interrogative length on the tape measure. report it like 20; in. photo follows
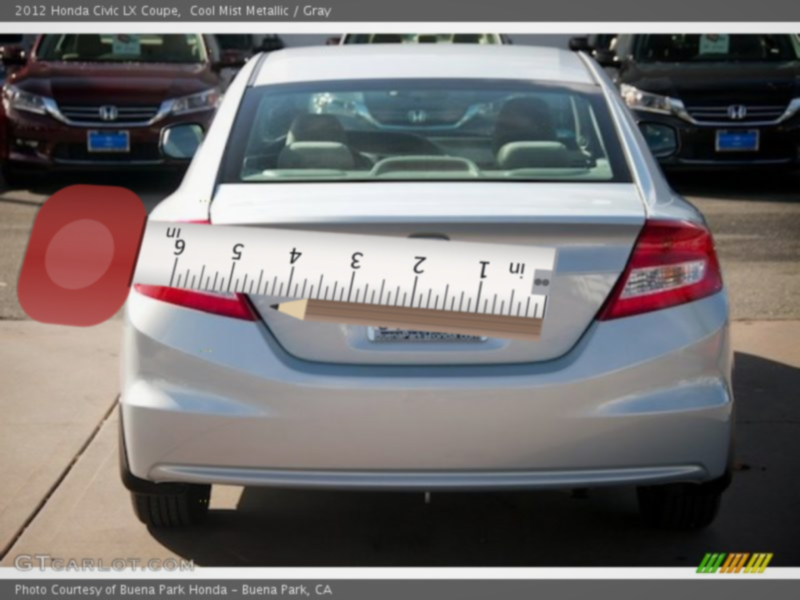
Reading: 4.25; in
